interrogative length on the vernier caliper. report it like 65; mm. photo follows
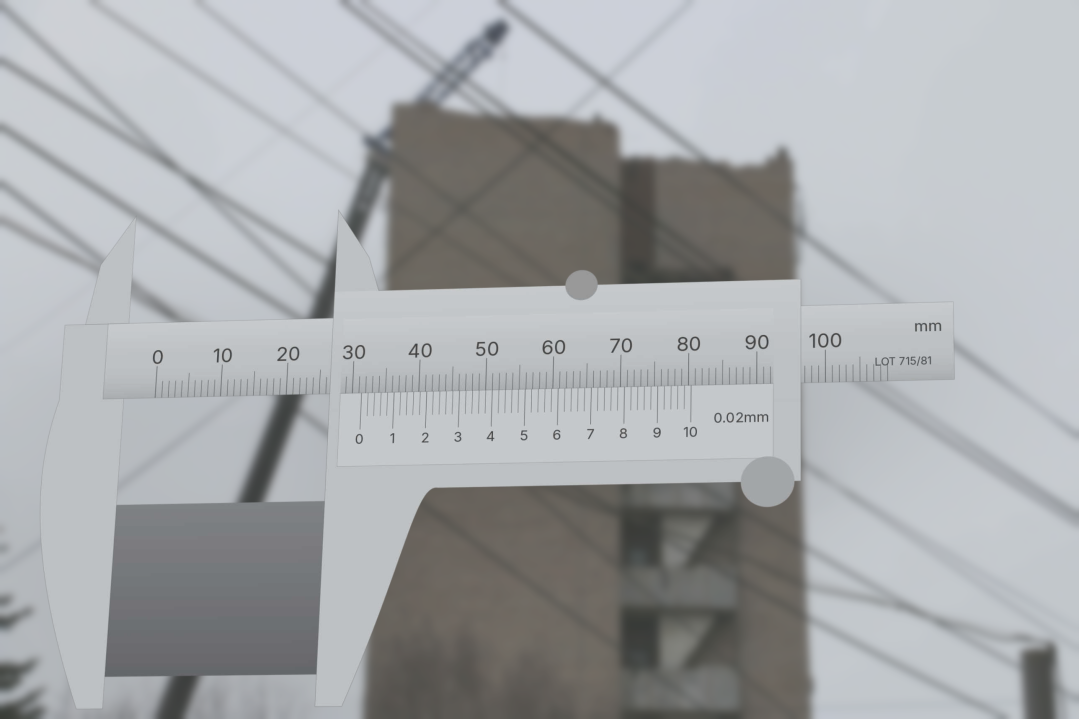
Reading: 31.4; mm
